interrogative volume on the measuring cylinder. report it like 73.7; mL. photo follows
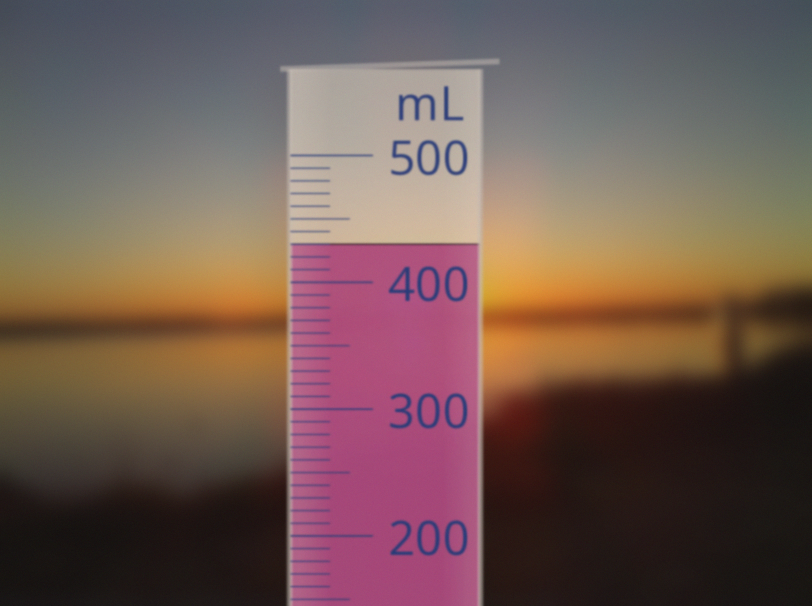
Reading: 430; mL
